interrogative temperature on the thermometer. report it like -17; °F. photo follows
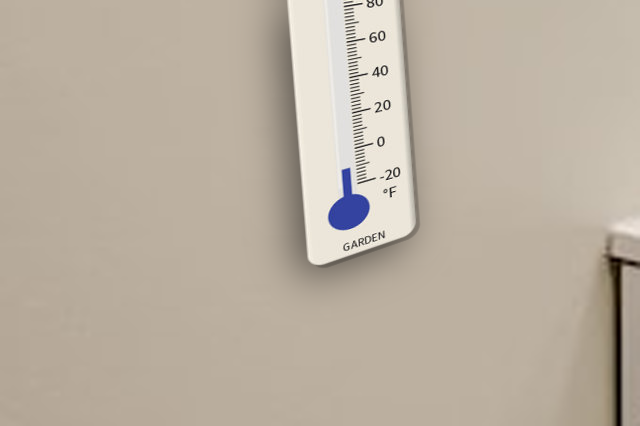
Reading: -10; °F
